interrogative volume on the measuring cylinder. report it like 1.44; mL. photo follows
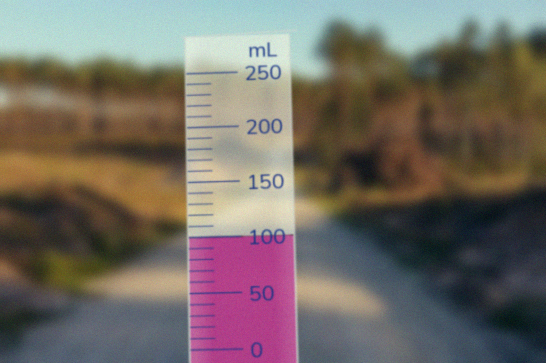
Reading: 100; mL
